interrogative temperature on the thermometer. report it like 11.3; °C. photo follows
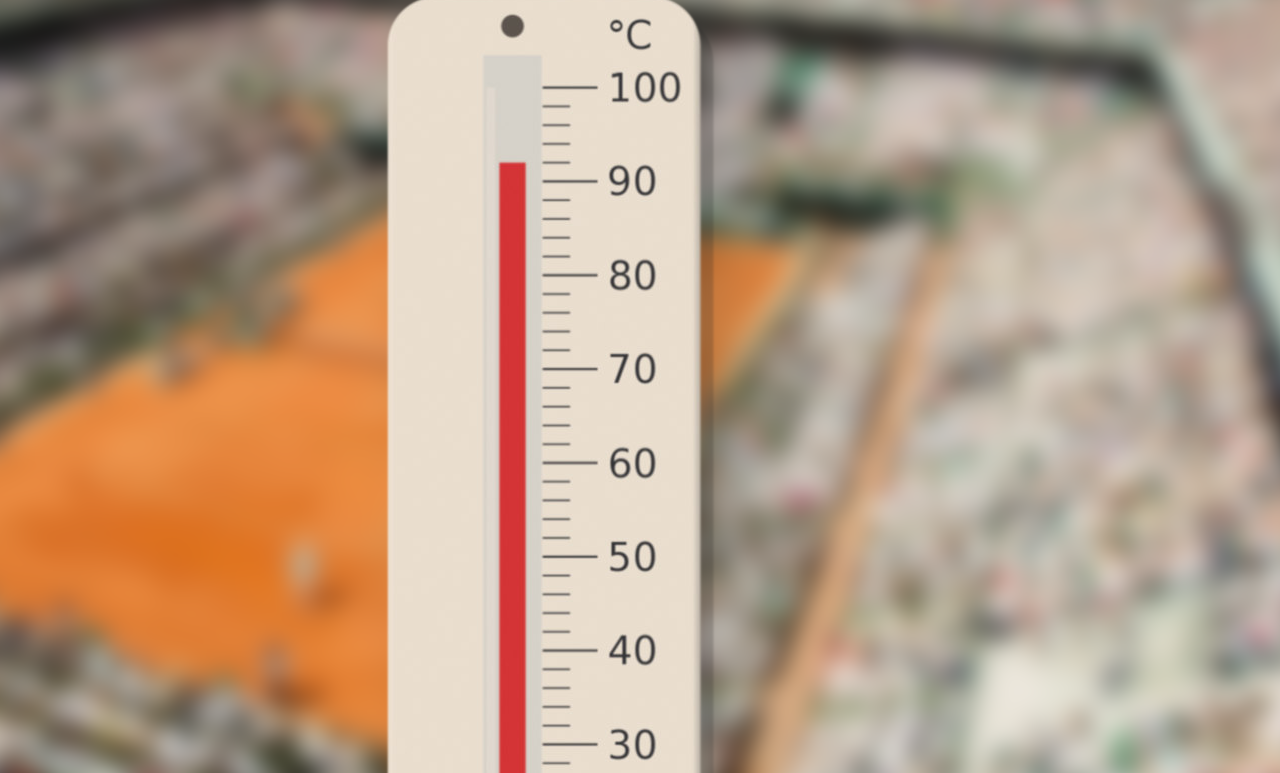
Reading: 92; °C
